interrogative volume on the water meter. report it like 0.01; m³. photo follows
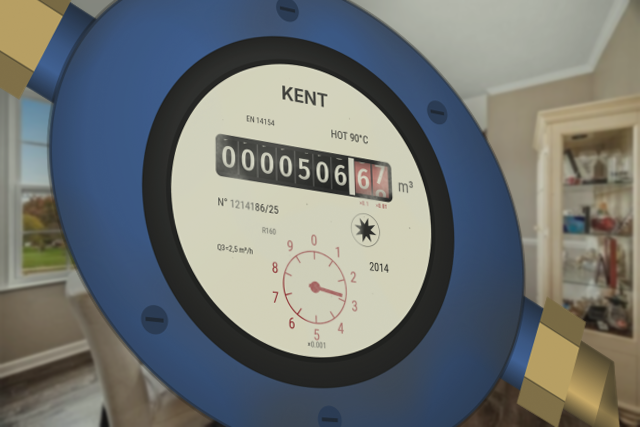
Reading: 506.672; m³
